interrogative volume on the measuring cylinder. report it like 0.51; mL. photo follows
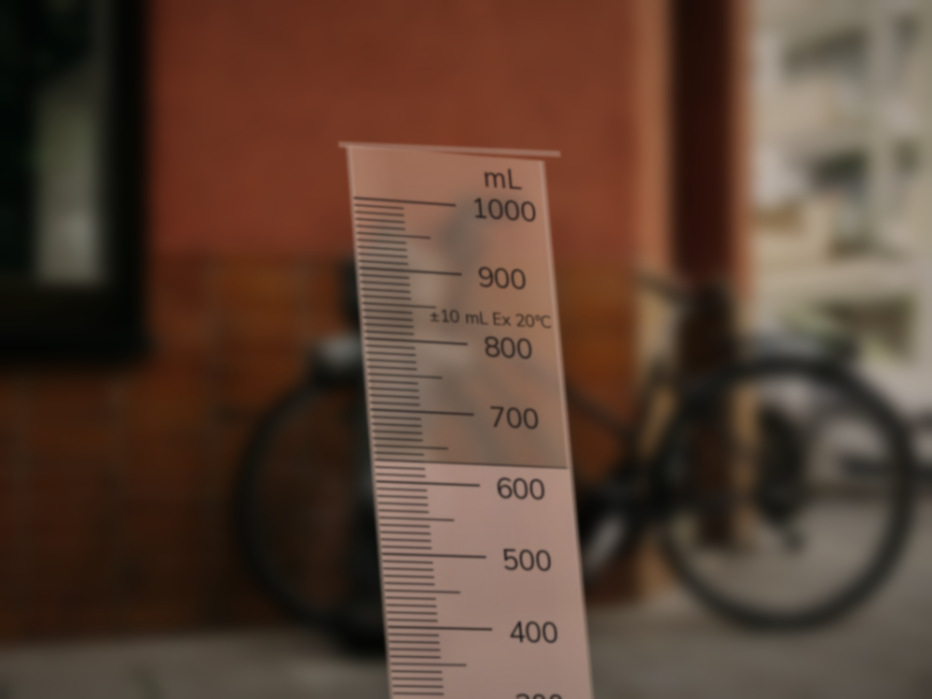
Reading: 630; mL
